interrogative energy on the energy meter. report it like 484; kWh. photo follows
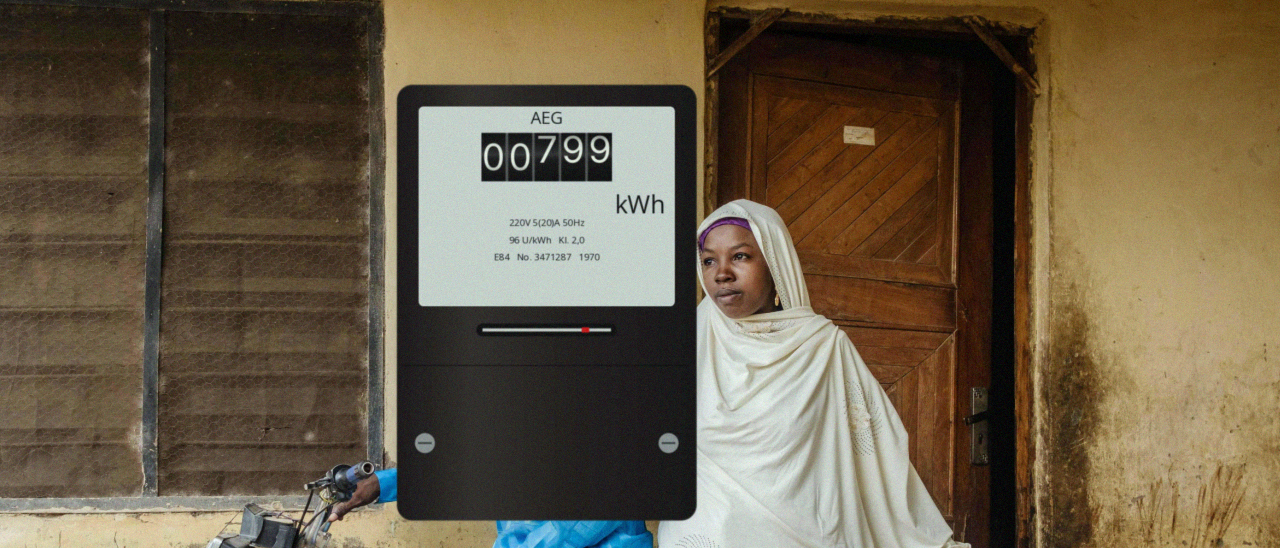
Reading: 799; kWh
